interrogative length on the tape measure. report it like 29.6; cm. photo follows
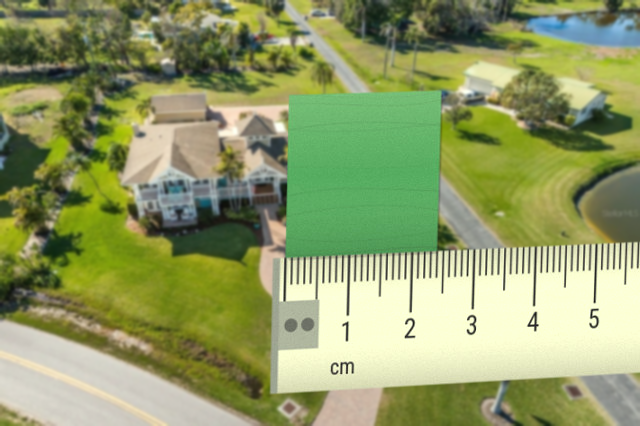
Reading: 2.4; cm
